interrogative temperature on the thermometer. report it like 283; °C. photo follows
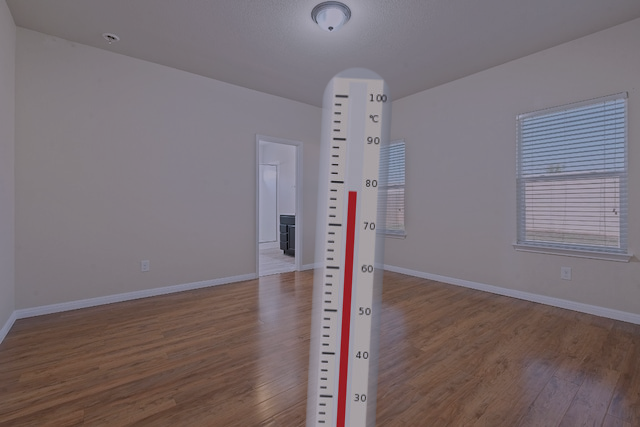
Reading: 78; °C
